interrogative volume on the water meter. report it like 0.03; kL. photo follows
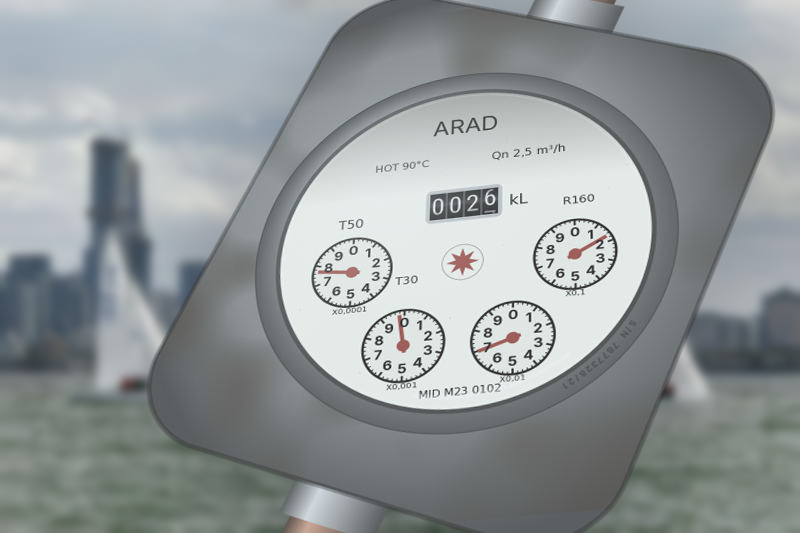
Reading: 26.1697; kL
